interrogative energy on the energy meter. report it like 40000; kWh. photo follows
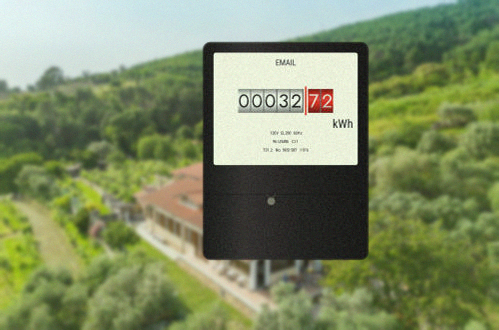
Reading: 32.72; kWh
